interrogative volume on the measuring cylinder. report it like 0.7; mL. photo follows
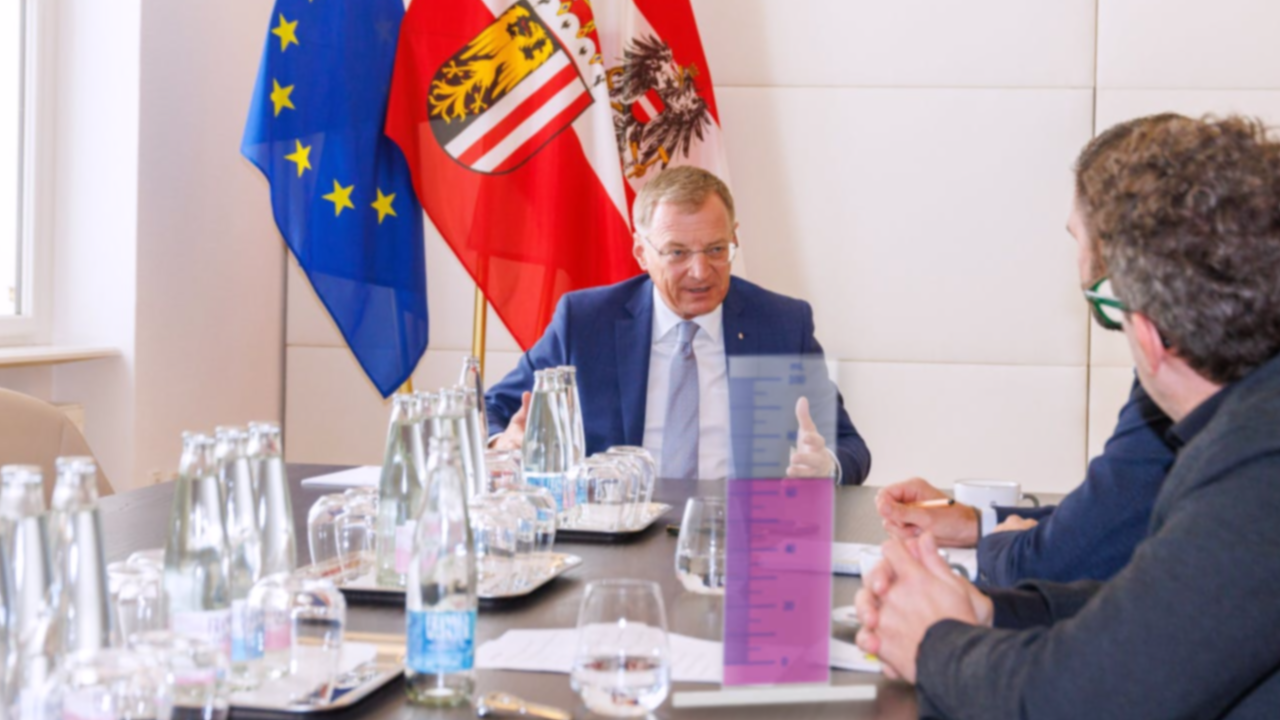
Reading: 65; mL
